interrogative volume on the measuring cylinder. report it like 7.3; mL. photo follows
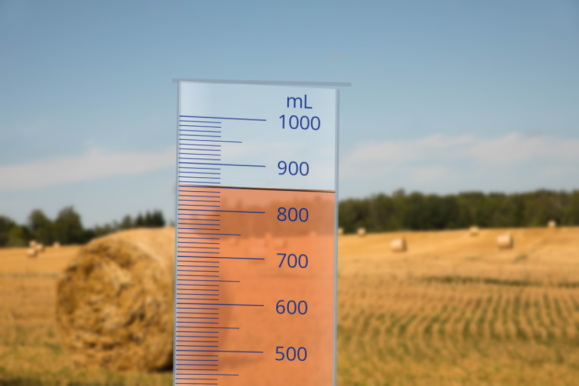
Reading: 850; mL
